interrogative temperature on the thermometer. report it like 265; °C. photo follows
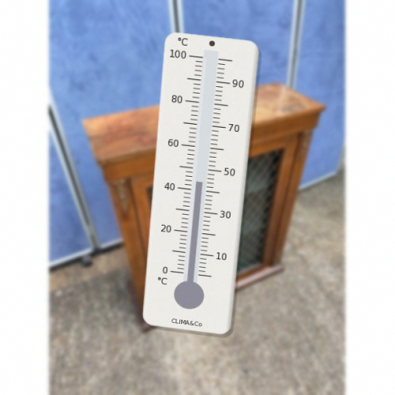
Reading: 44; °C
